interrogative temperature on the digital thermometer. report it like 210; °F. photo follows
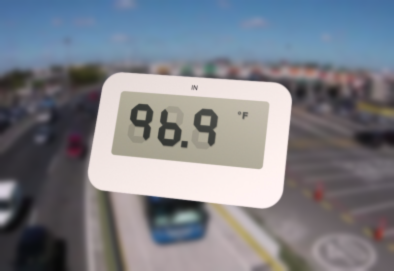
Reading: 96.9; °F
